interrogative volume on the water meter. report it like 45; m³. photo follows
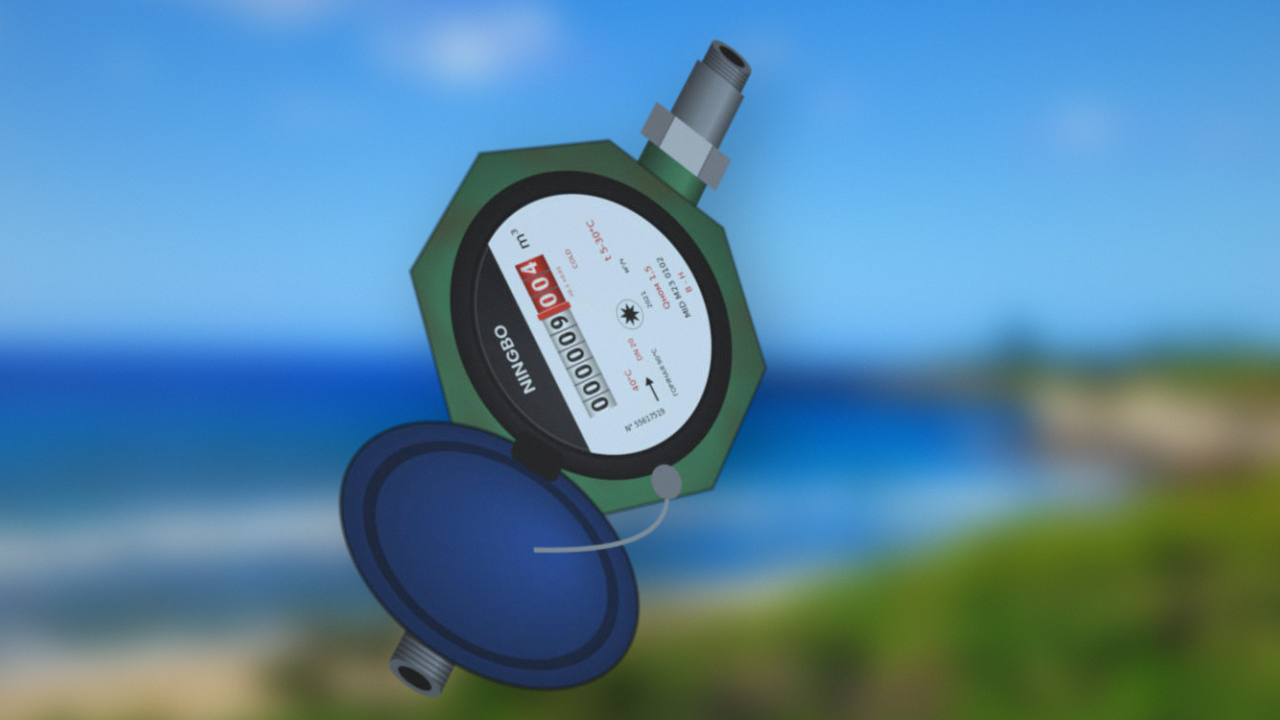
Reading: 9.004; m³
